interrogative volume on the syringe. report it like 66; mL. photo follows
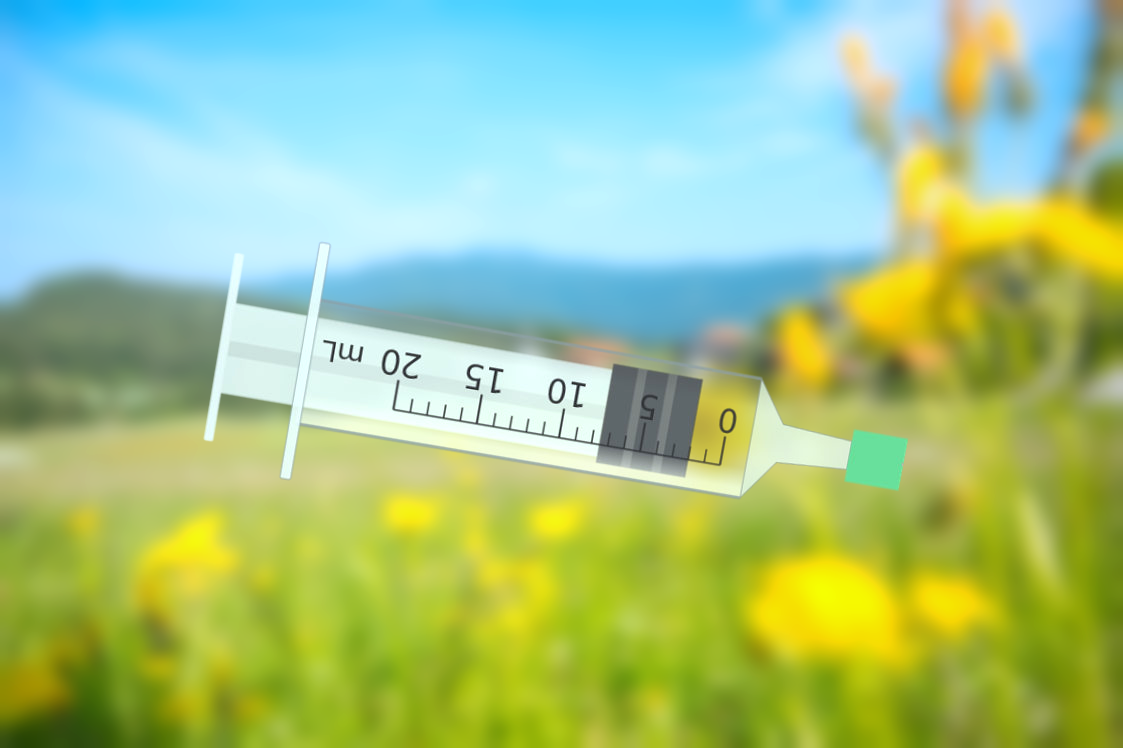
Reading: 2; mL
